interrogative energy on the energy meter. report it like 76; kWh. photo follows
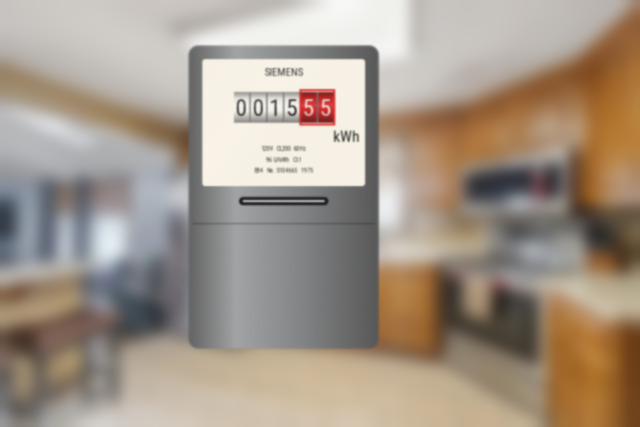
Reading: 15.55; kWh
